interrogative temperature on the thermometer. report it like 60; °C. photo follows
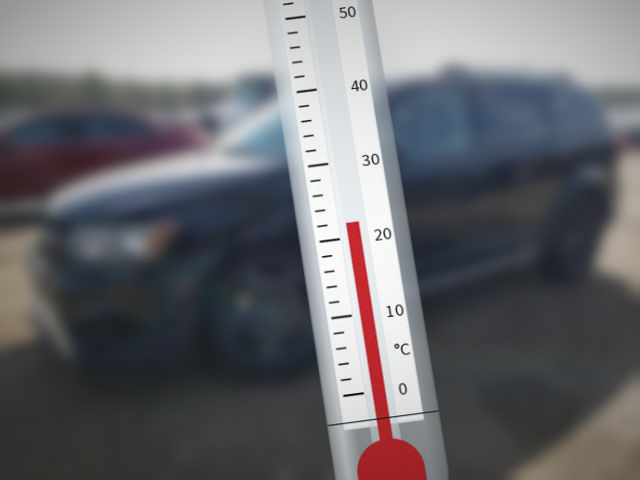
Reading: 22; °C
